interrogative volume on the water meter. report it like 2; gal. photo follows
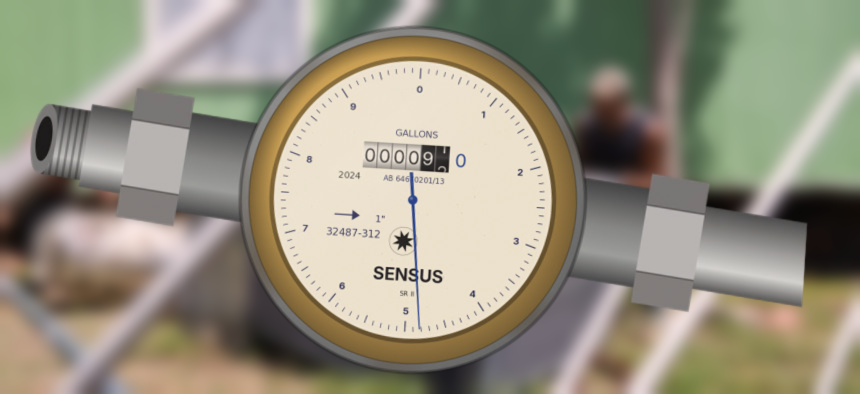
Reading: 914.8; gal
